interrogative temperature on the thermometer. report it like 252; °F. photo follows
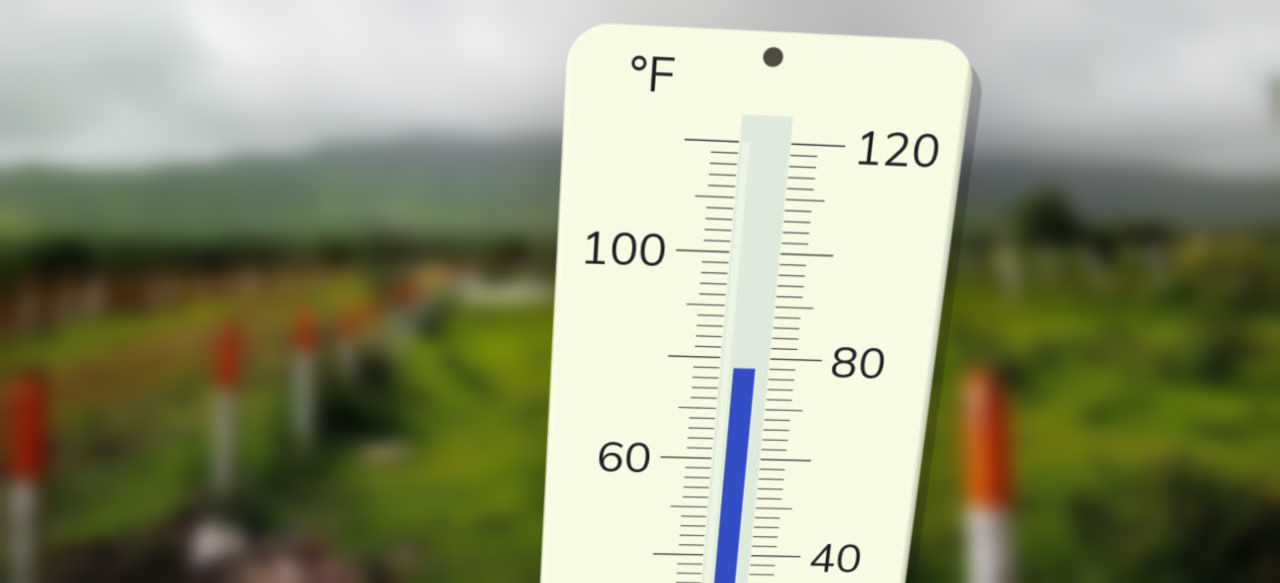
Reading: 78; °F
